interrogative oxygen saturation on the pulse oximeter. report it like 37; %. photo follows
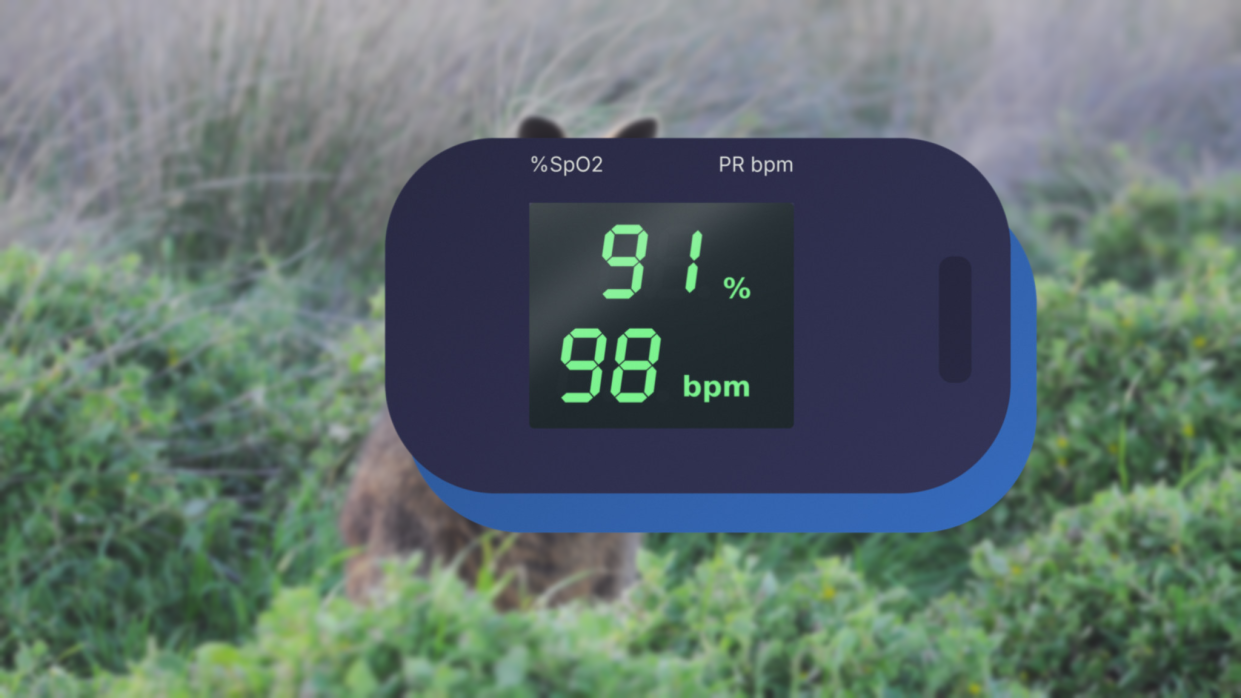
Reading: 91; %
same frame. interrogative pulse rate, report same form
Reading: 98; bpm
